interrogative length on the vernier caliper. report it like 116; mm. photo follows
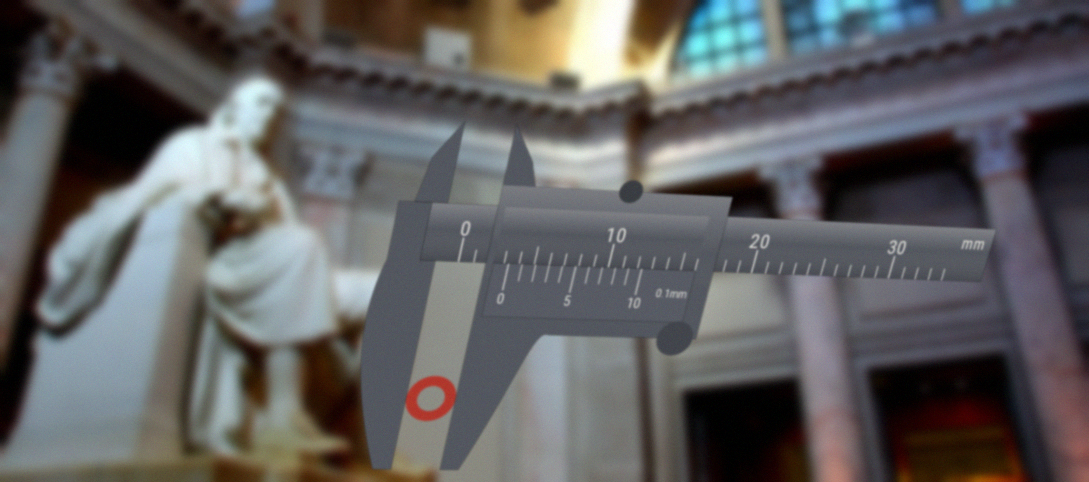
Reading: 3.3; mm
